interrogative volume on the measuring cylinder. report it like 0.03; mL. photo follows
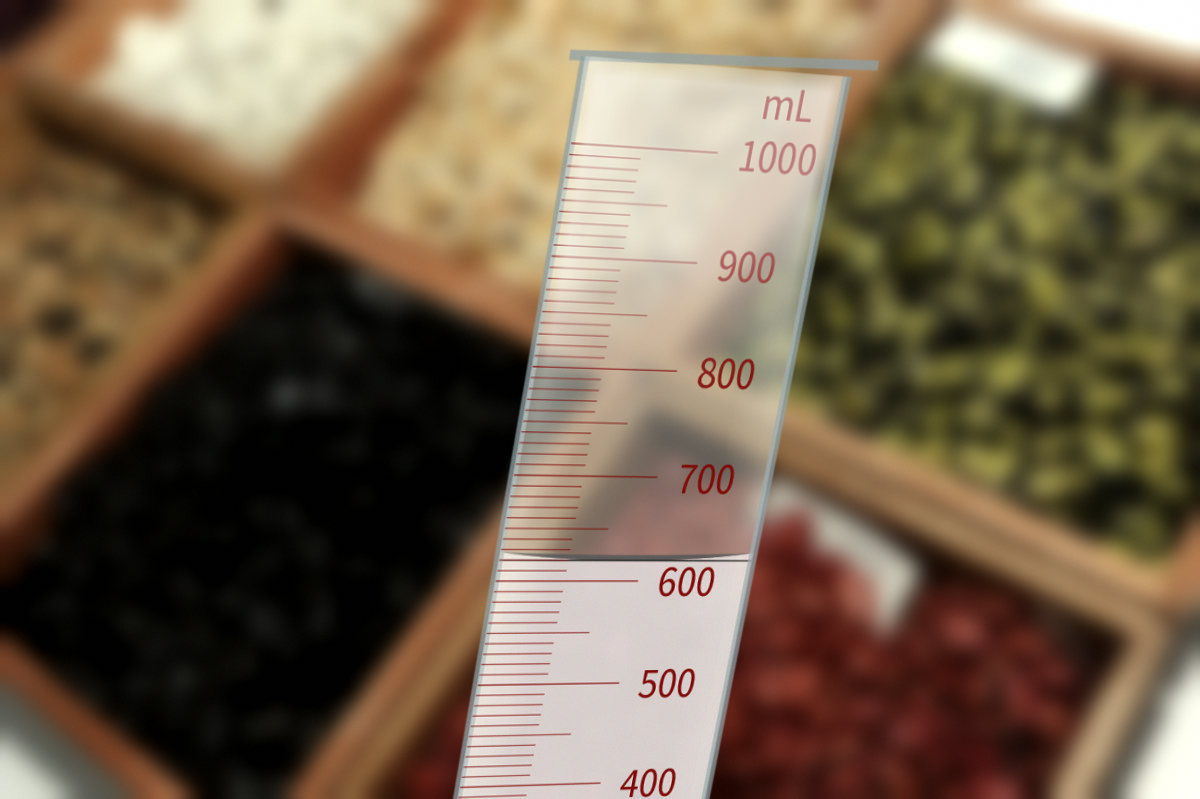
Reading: 620; mL
